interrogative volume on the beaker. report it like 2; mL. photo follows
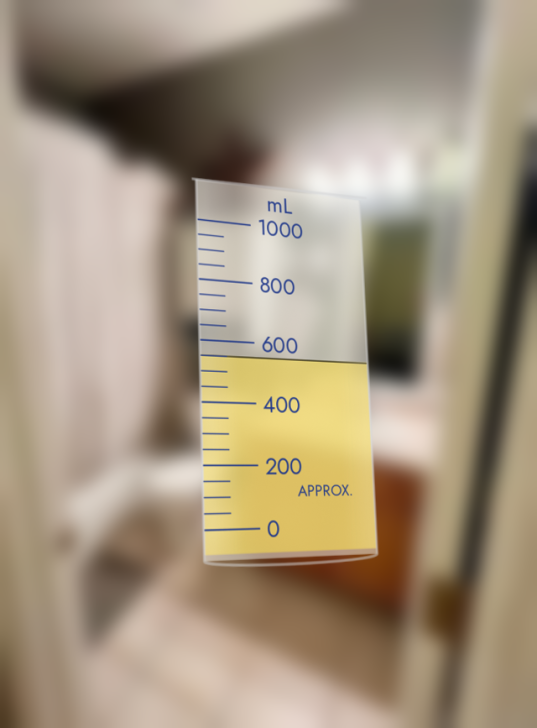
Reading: 550; mL
